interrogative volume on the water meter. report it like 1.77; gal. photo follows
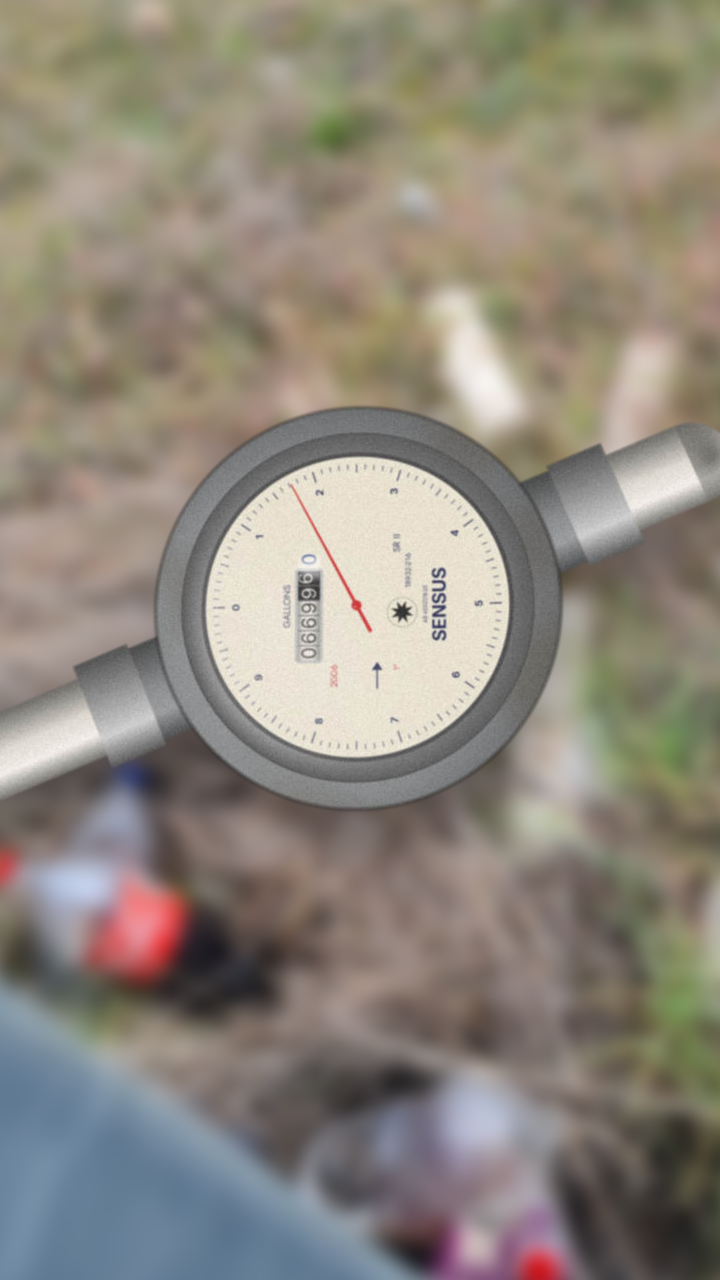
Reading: 669961.7; gal
